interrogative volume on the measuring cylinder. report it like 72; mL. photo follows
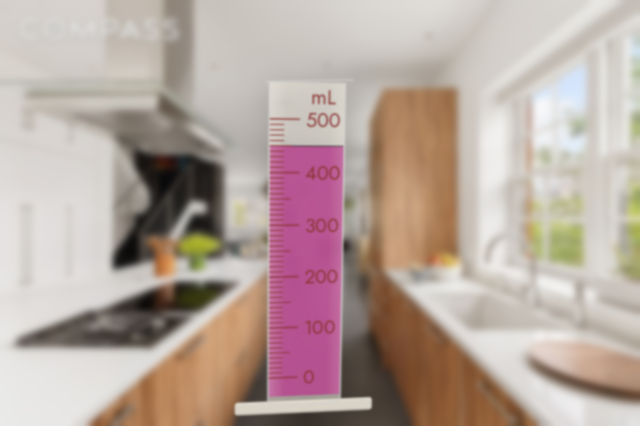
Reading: 450; mL
